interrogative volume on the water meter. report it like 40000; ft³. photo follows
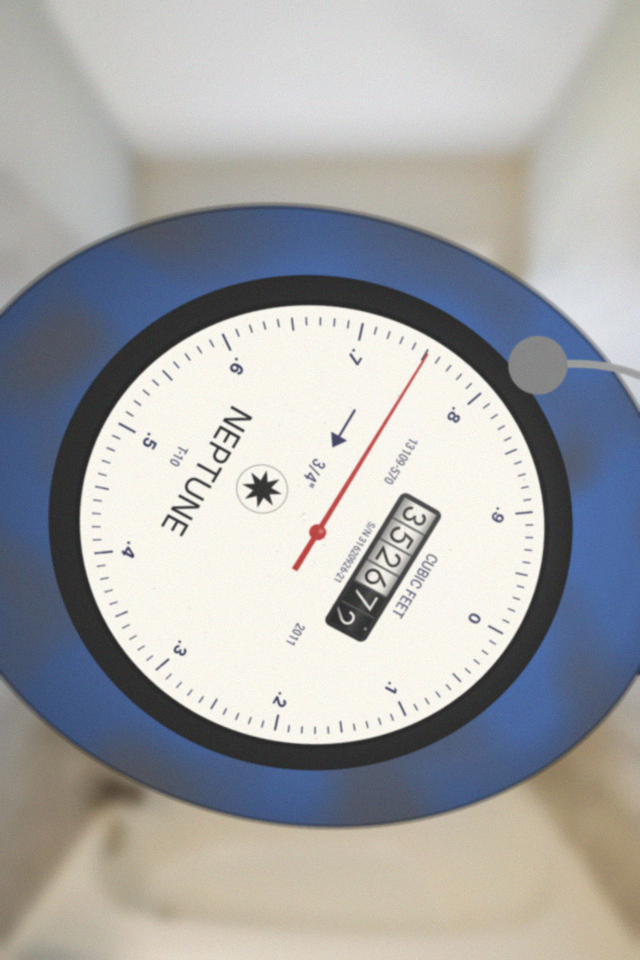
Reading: 352671.75; ft³
